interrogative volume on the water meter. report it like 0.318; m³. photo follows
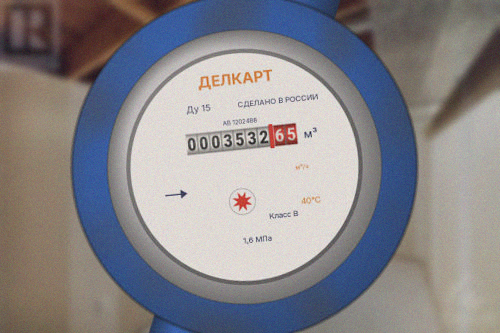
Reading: 3532.65; m³
